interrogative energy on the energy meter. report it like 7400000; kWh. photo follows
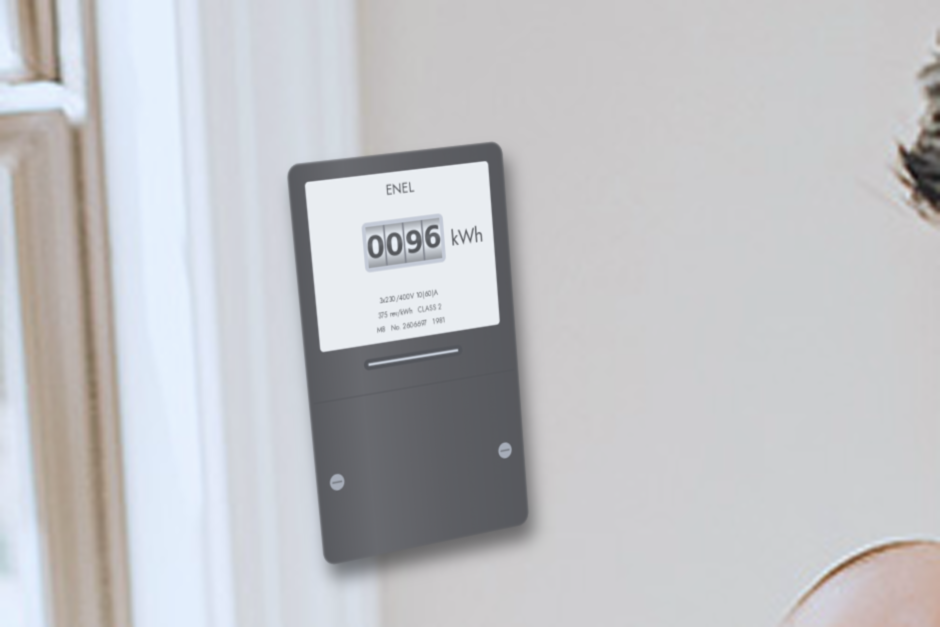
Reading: 96; kWh
